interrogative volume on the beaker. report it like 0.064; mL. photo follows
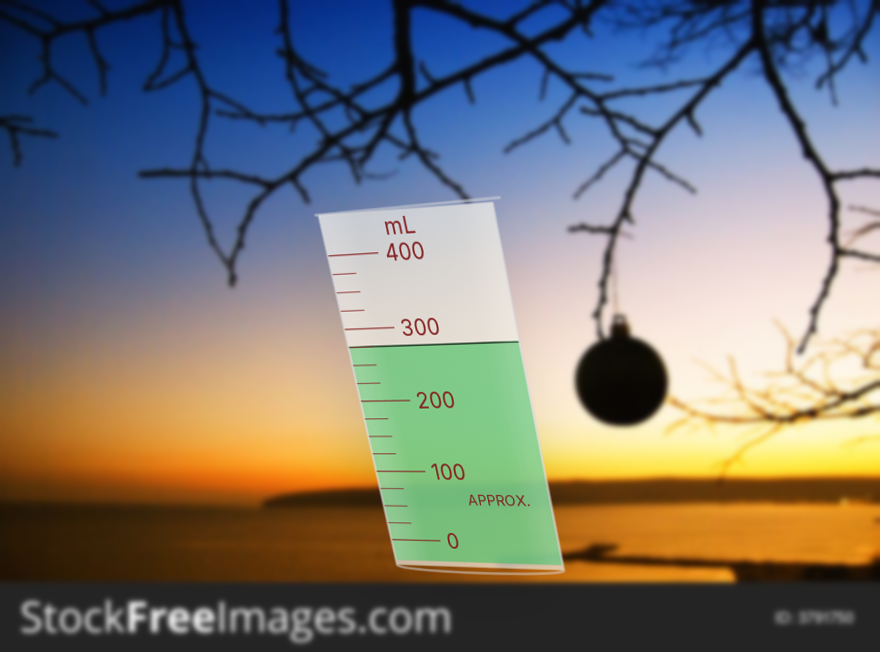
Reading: 275; mL
